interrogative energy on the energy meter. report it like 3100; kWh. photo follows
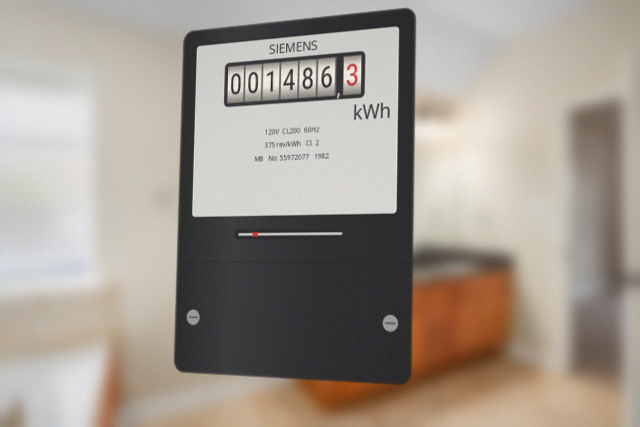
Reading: 1486.3; kWh
